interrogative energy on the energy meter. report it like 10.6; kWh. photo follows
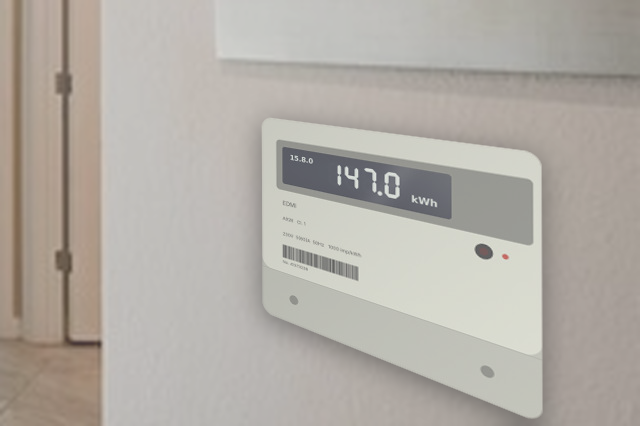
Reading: 147.0; kWh
